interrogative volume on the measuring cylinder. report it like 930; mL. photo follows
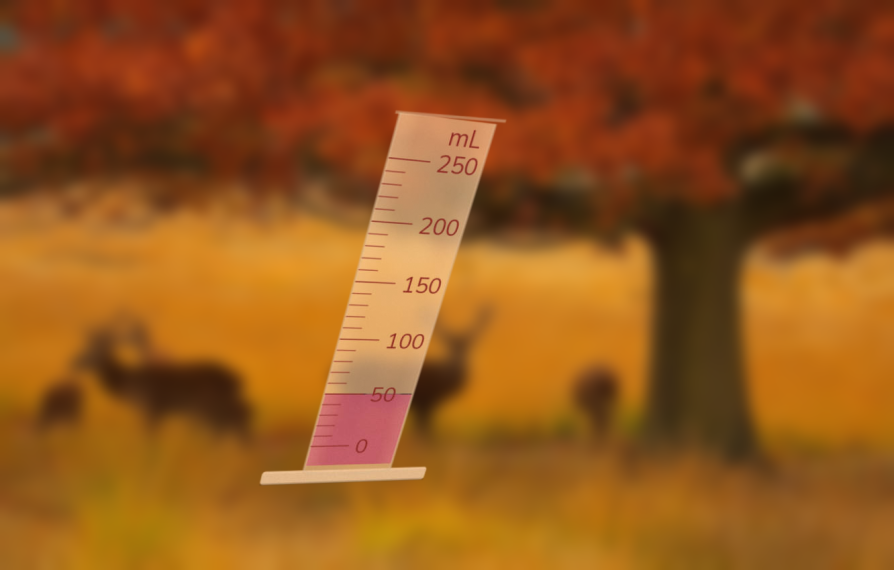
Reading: 50; mL
